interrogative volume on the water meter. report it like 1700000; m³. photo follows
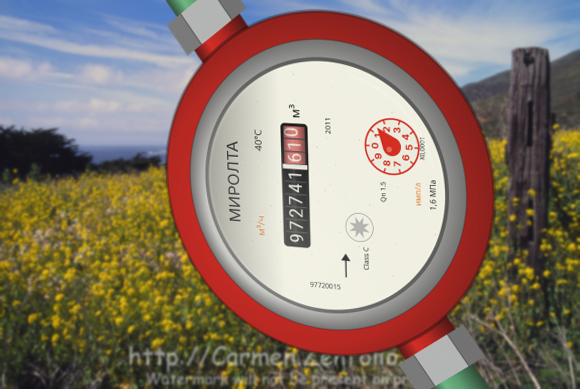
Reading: 972741.6101; m³
